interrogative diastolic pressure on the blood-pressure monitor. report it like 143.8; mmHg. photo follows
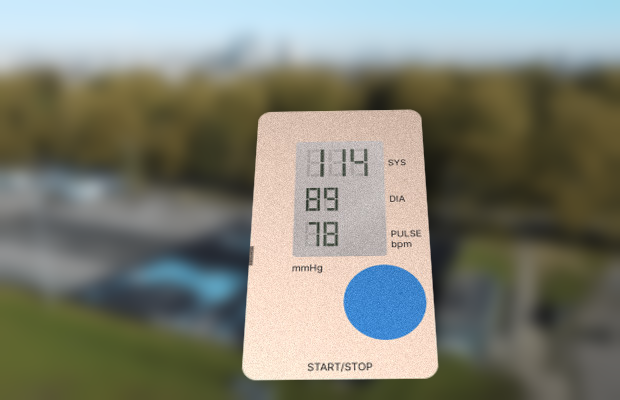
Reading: 89; mmHg
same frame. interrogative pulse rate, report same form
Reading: 78; bpm
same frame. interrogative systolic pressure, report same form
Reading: 114; mmHg
